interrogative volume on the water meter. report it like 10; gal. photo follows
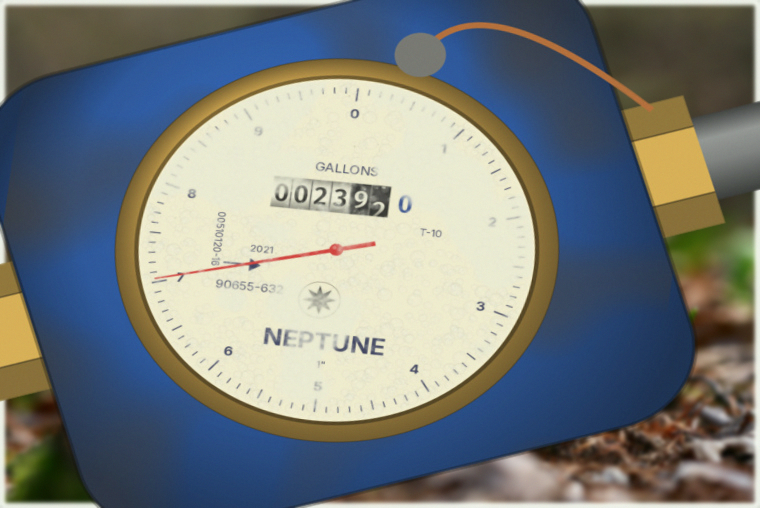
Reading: 23917.0; gal
